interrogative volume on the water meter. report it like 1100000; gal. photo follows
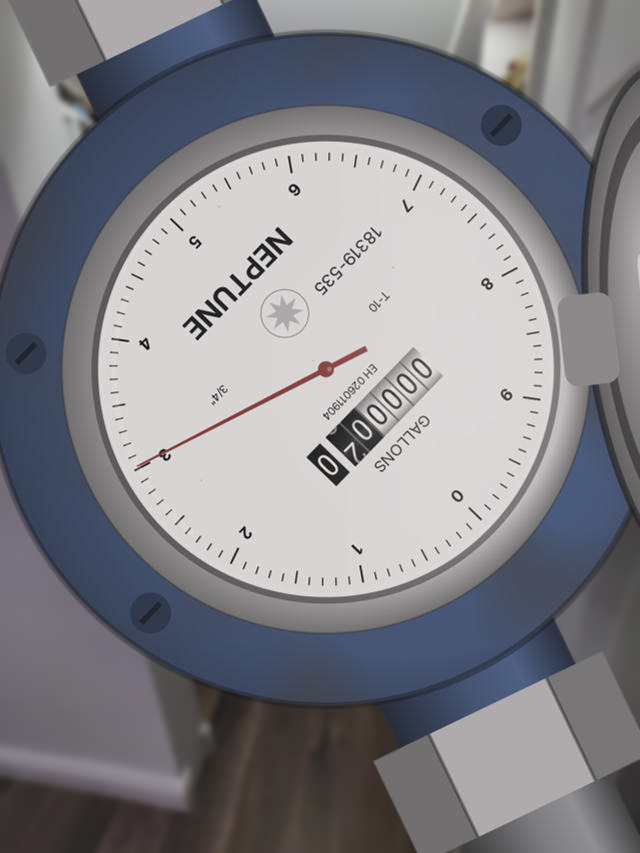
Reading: 23.0; gal
